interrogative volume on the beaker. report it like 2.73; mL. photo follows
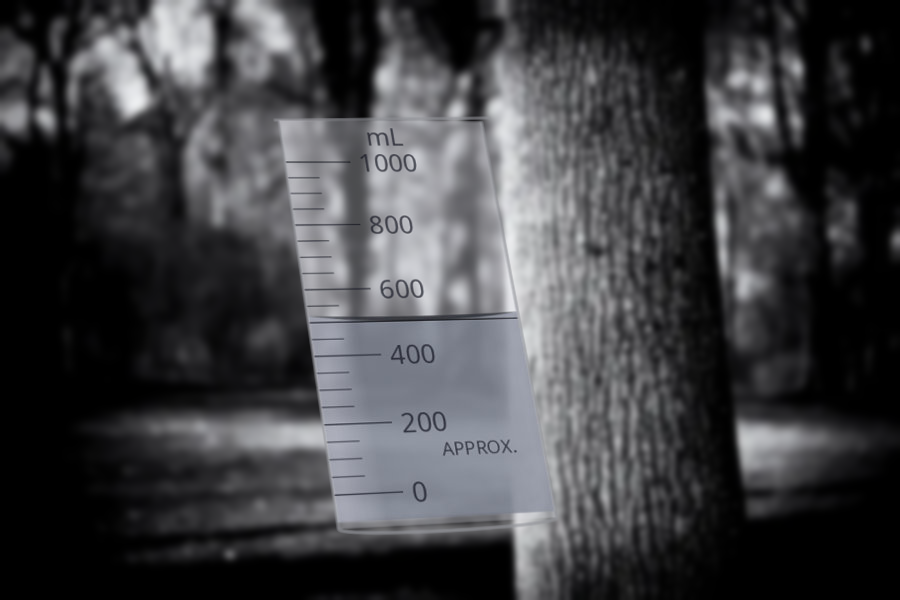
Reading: 500; mL
